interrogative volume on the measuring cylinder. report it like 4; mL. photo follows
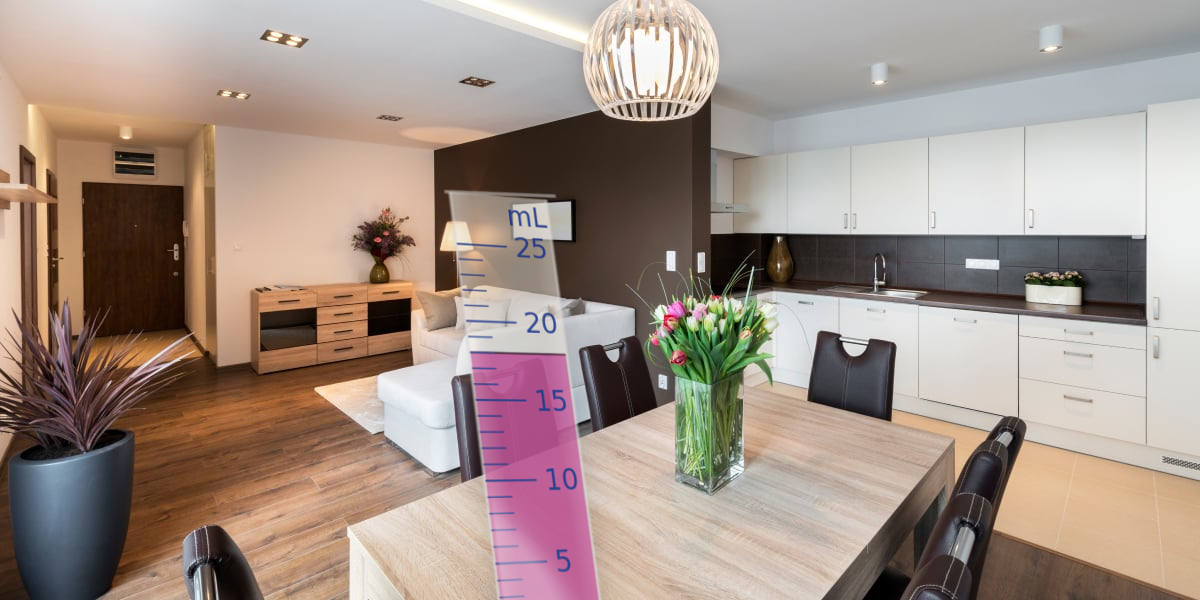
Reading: 18; mL
